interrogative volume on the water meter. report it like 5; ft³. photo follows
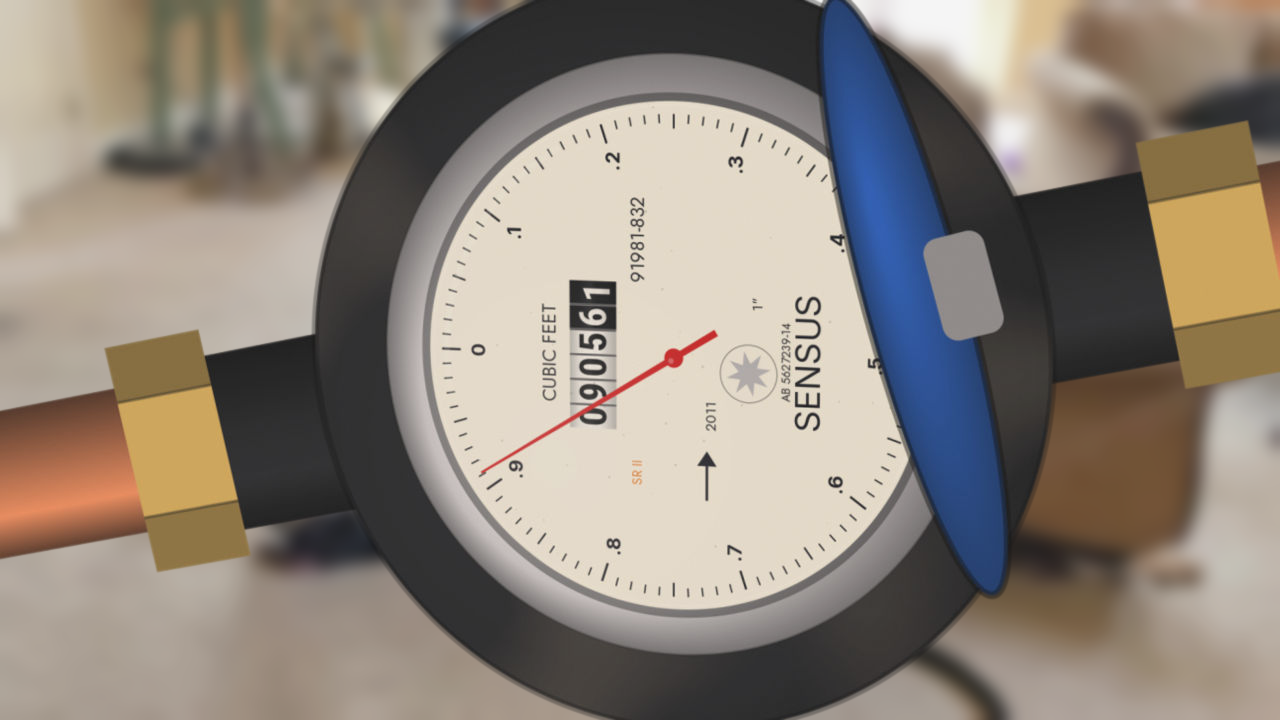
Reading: 90560.91; ft³
